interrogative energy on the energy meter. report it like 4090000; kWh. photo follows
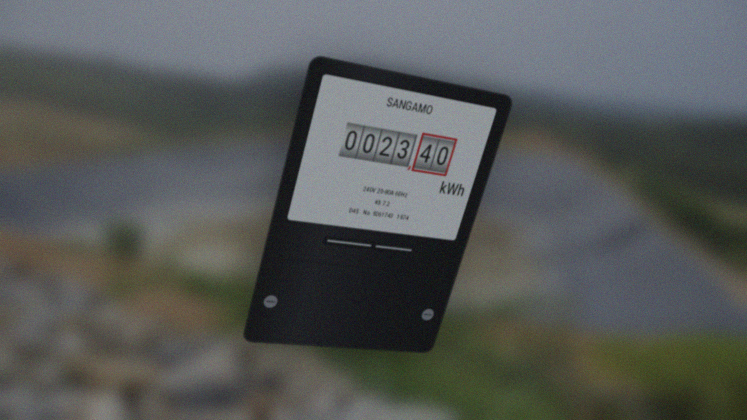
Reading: 23.40; kWh
